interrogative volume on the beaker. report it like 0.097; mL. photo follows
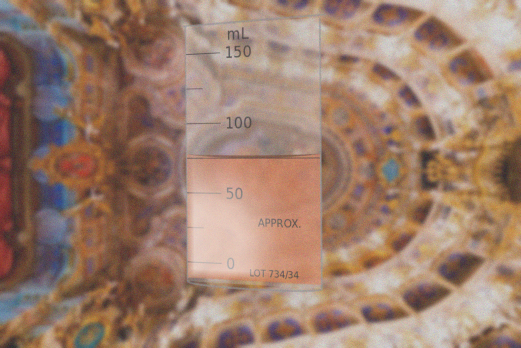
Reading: 75; mL
